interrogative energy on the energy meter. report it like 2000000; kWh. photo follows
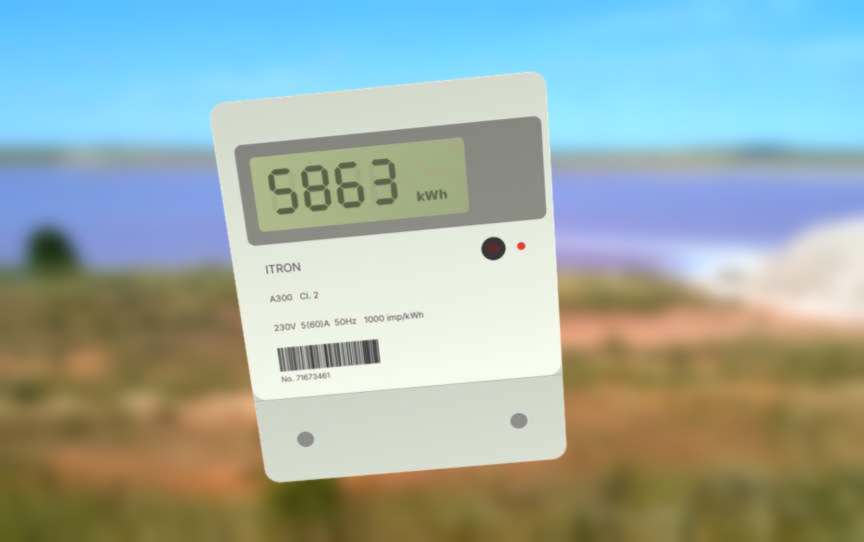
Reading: 5863; kWh
